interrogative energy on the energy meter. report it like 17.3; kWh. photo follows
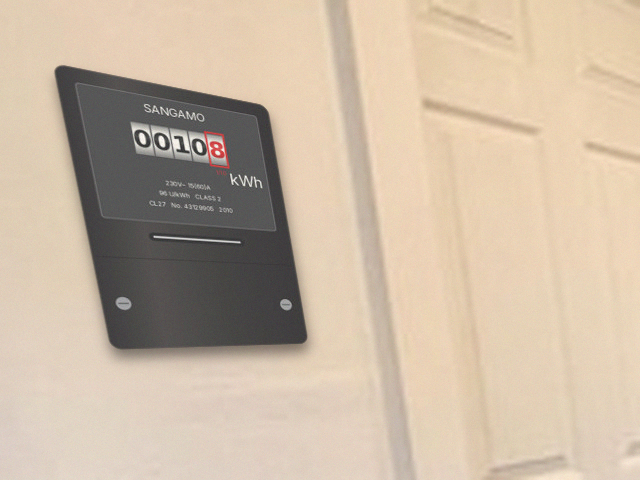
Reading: 10.8; kWh
